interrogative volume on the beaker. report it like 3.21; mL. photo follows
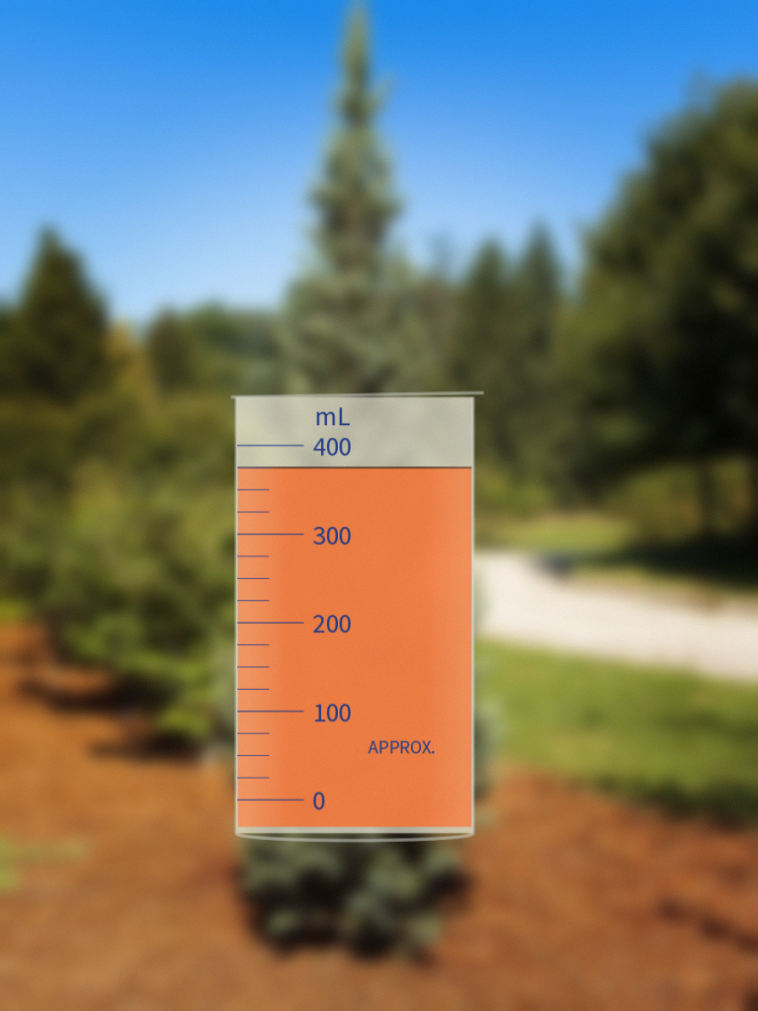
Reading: 375; mL
